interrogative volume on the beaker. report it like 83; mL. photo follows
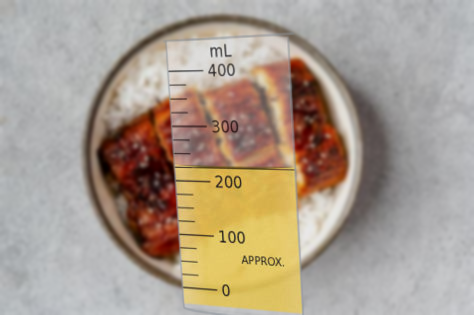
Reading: 225; mL
